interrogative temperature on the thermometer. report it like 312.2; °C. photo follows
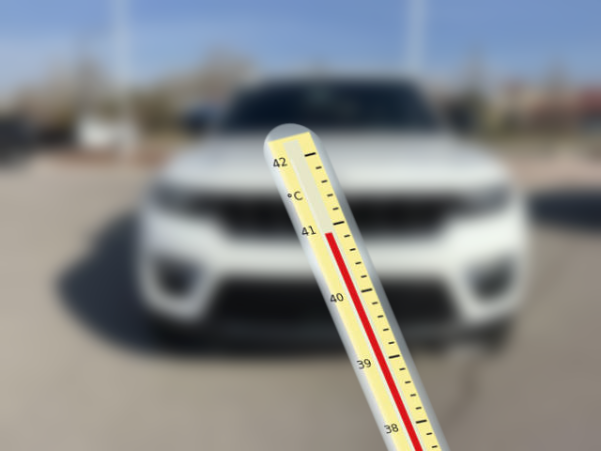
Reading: 40.9; °C
